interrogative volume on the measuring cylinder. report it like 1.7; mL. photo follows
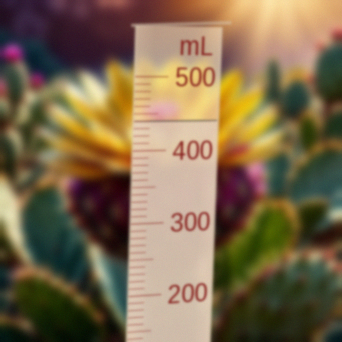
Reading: 440; mL
